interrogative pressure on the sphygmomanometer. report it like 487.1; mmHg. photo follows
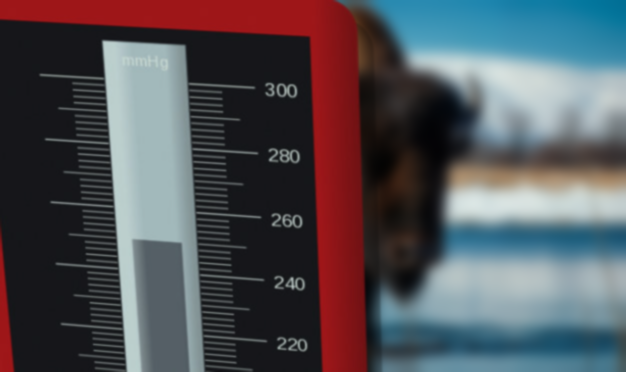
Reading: 250; mmHg
